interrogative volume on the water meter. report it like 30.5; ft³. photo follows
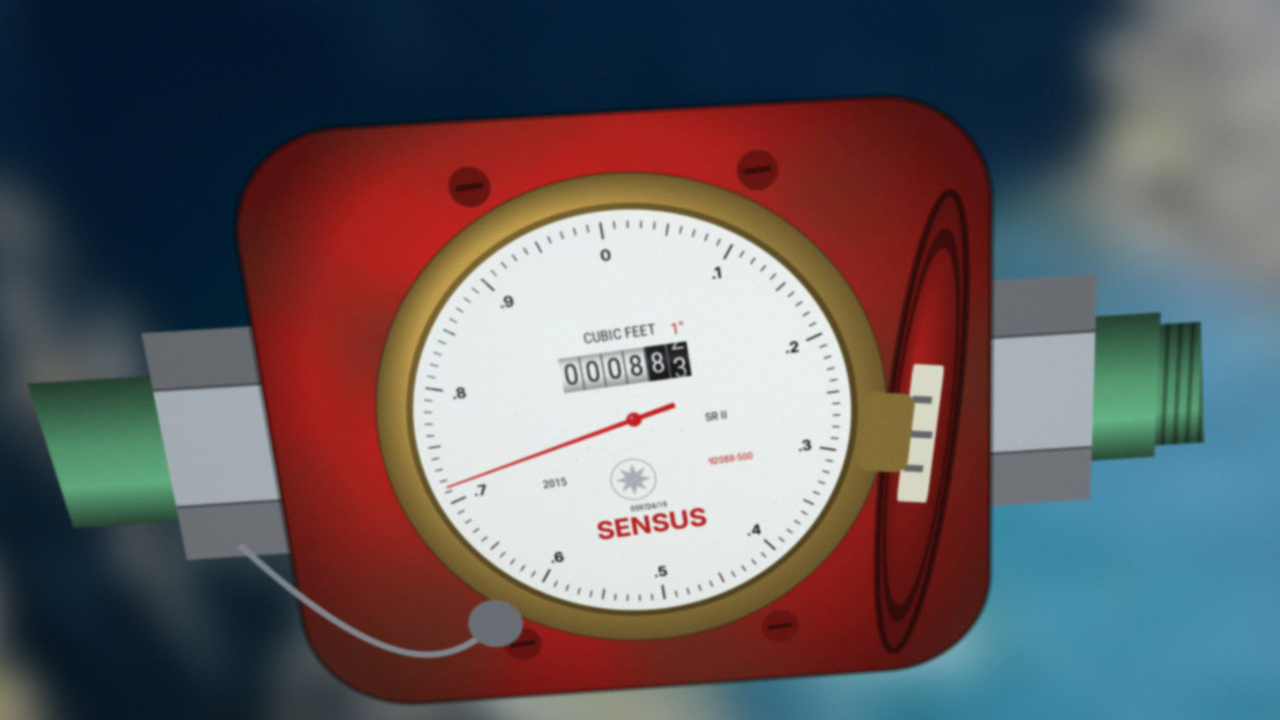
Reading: 882.71; ft³
